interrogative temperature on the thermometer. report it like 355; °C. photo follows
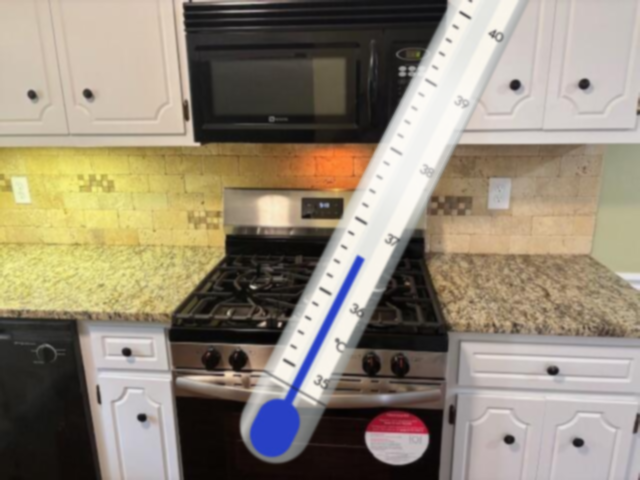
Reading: 36.6; °C
